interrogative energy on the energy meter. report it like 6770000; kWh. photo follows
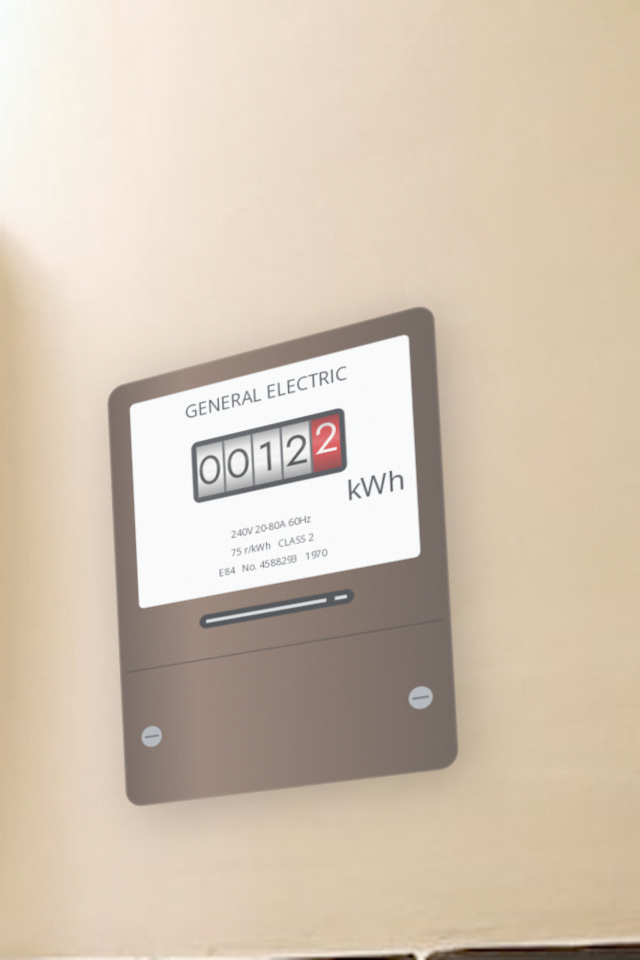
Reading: 12.2; kWh
